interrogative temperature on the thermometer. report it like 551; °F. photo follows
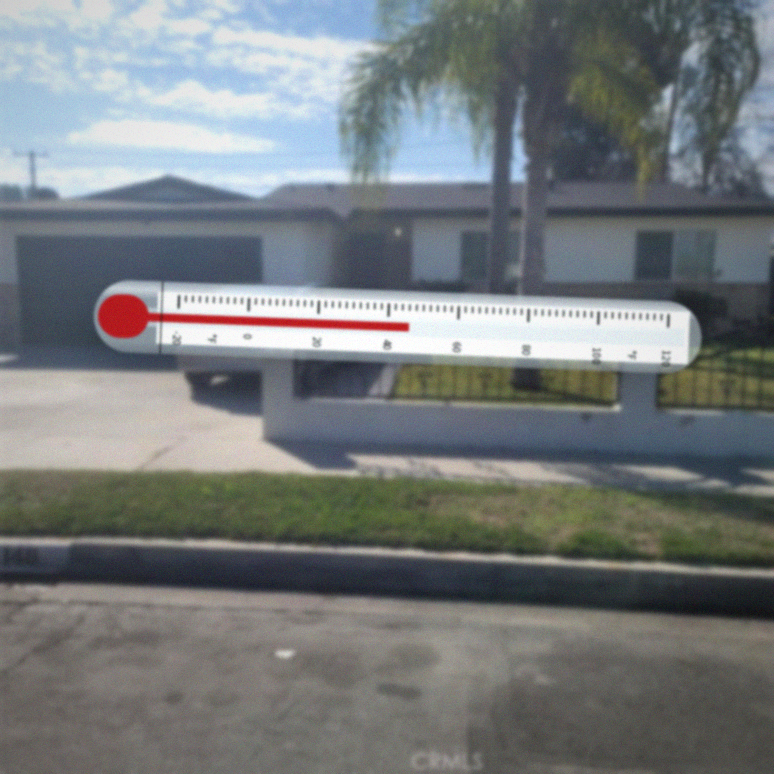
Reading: 46; °F
